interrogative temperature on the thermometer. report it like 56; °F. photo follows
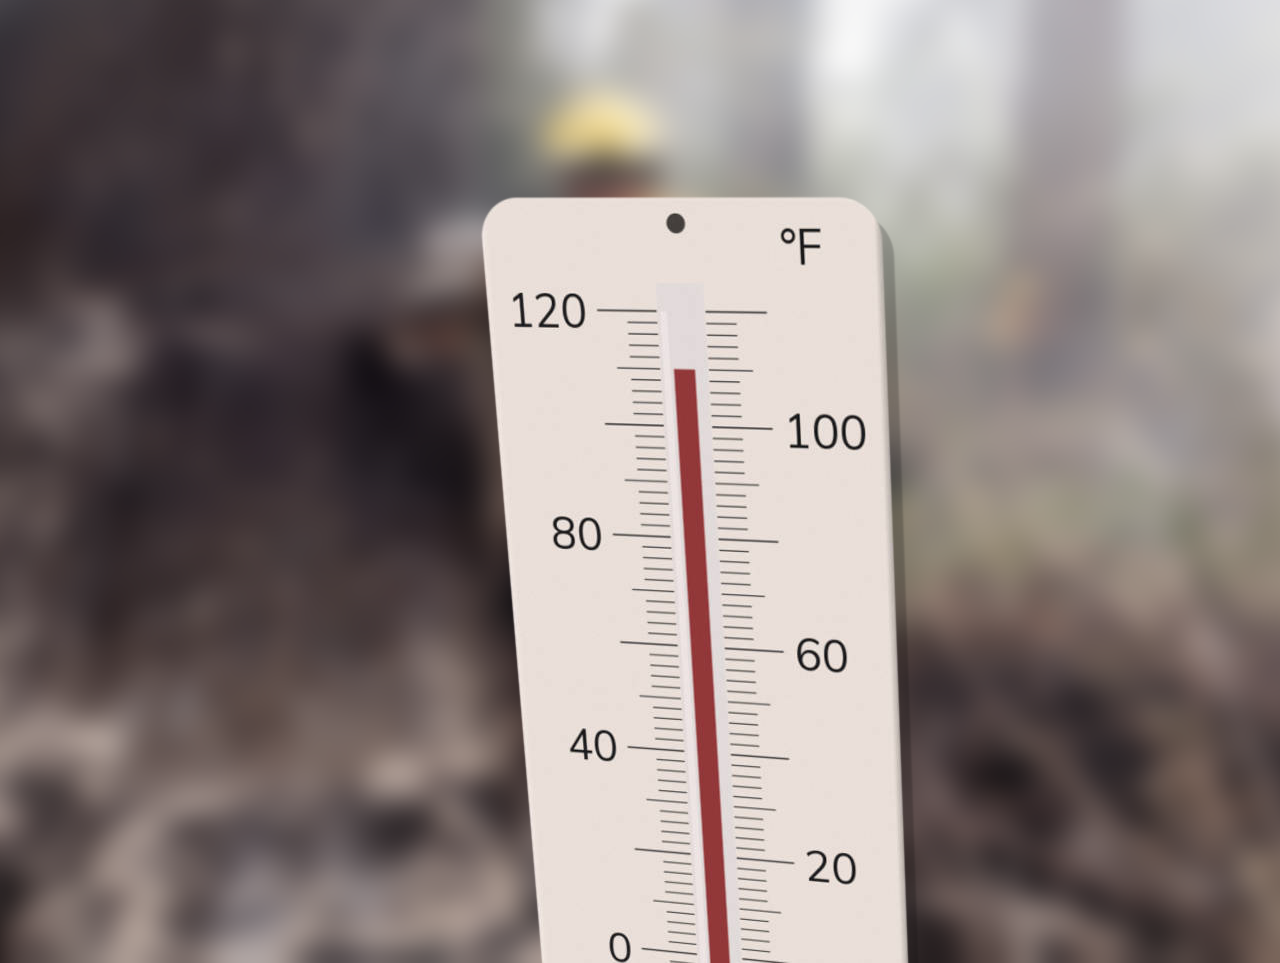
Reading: 110; °F
